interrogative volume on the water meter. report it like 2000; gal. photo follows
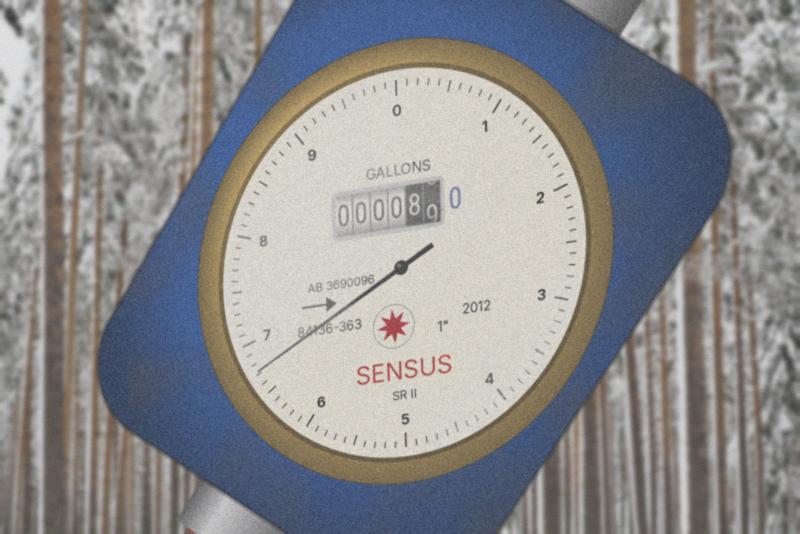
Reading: 886.7; gal
